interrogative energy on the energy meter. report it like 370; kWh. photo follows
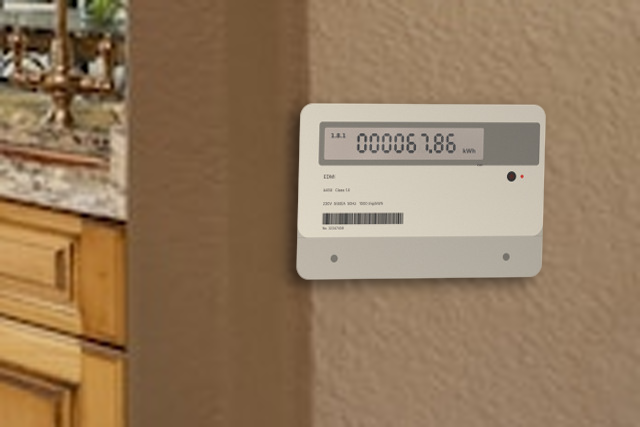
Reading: 67.86; kWh
